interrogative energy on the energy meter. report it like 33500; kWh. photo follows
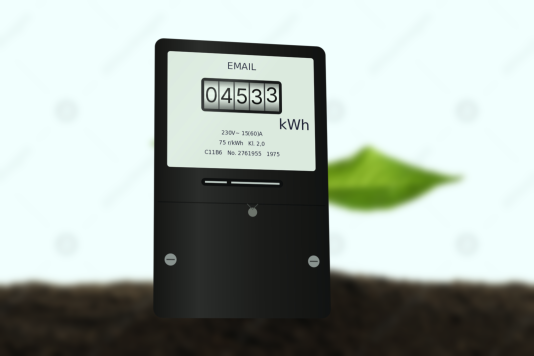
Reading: 4533; kWh
